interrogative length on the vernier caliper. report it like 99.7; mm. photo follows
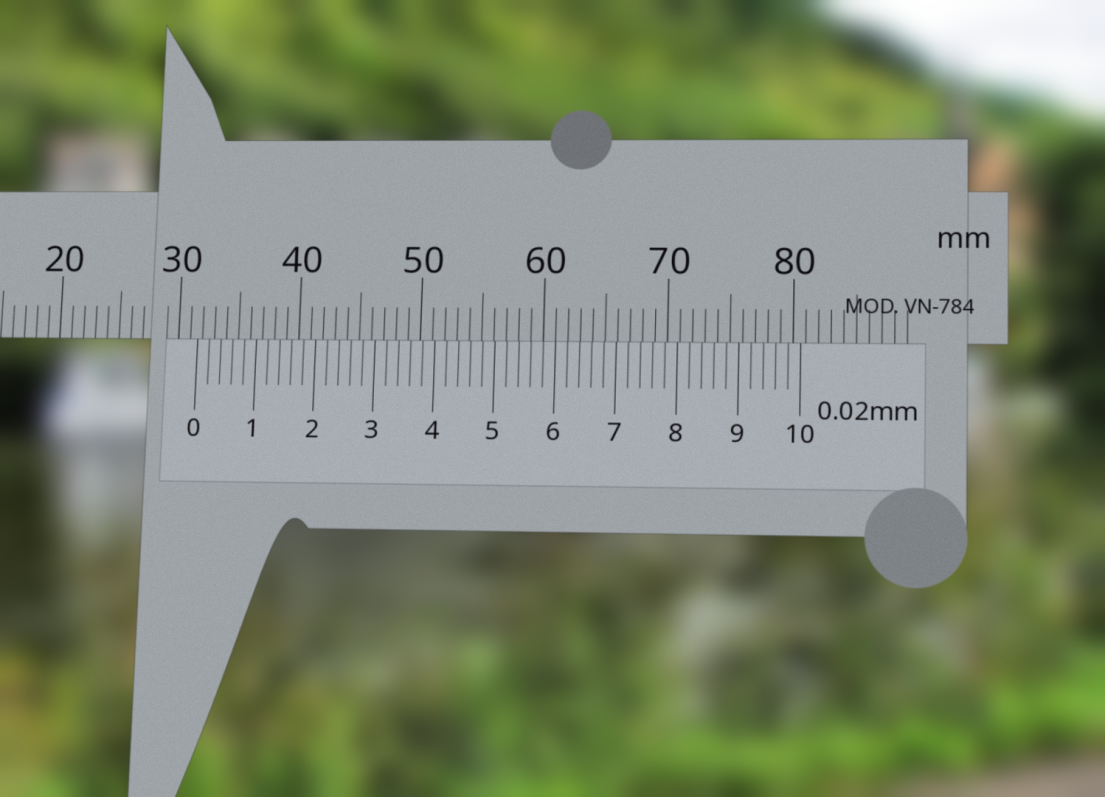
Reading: 31.6; mm
